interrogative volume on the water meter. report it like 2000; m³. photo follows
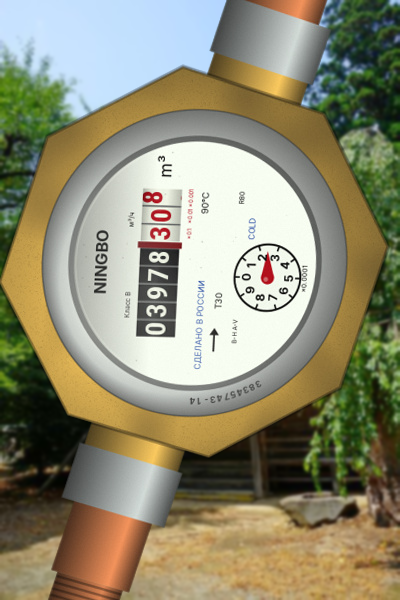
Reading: 3978.3082; m³
